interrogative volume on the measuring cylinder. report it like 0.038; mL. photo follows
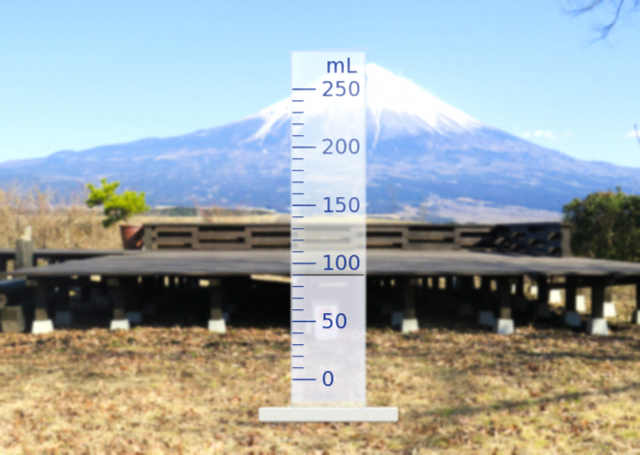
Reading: 90; mL
